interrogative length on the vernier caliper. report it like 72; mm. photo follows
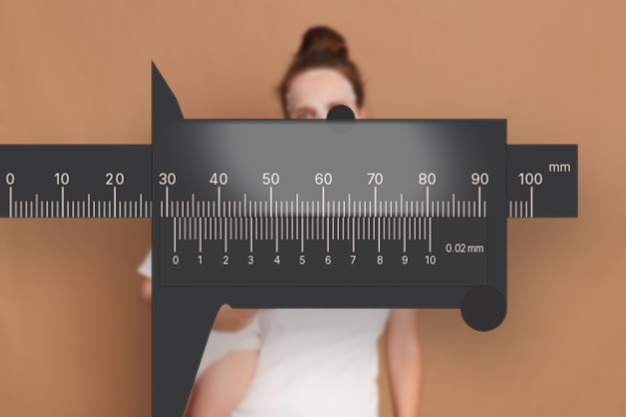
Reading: 31.5; mm
